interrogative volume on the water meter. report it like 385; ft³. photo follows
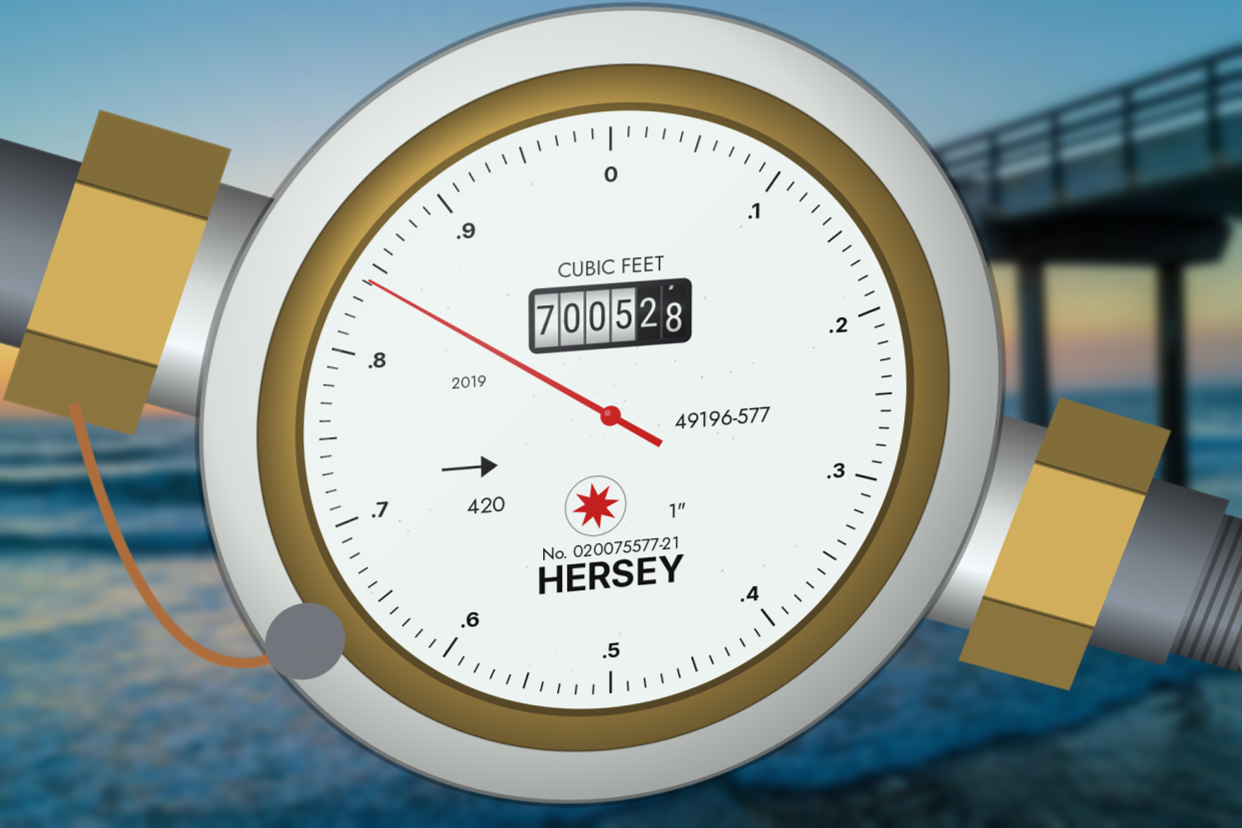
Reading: 700527.84; ft³
